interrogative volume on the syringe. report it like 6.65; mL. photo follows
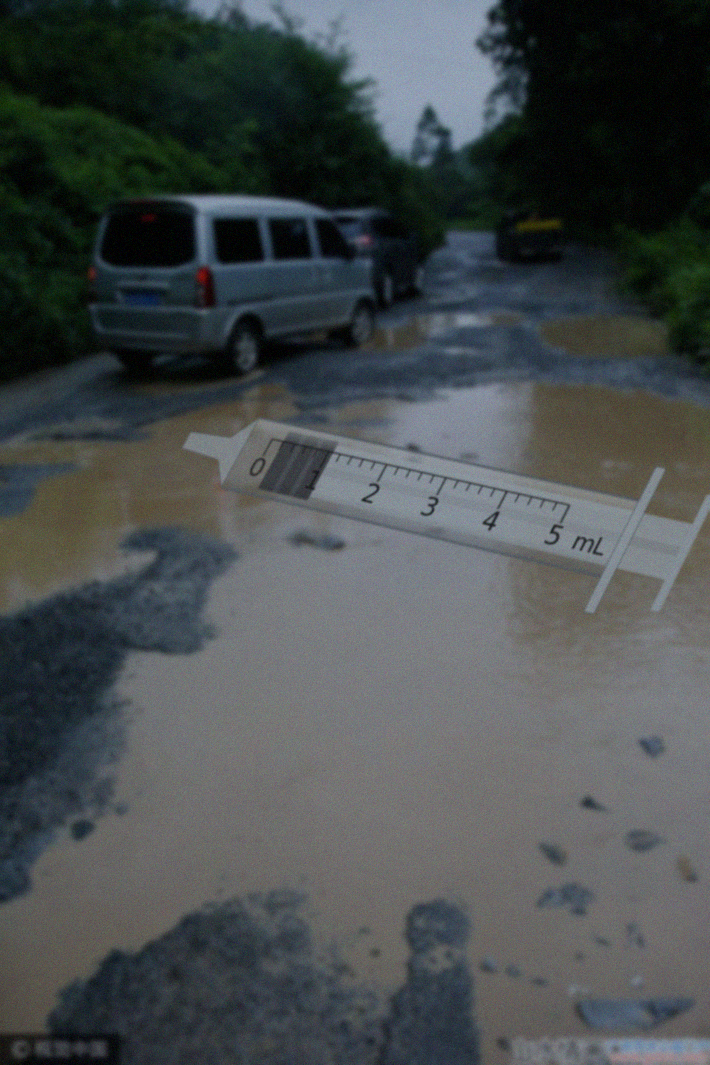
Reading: 0.2; mL
